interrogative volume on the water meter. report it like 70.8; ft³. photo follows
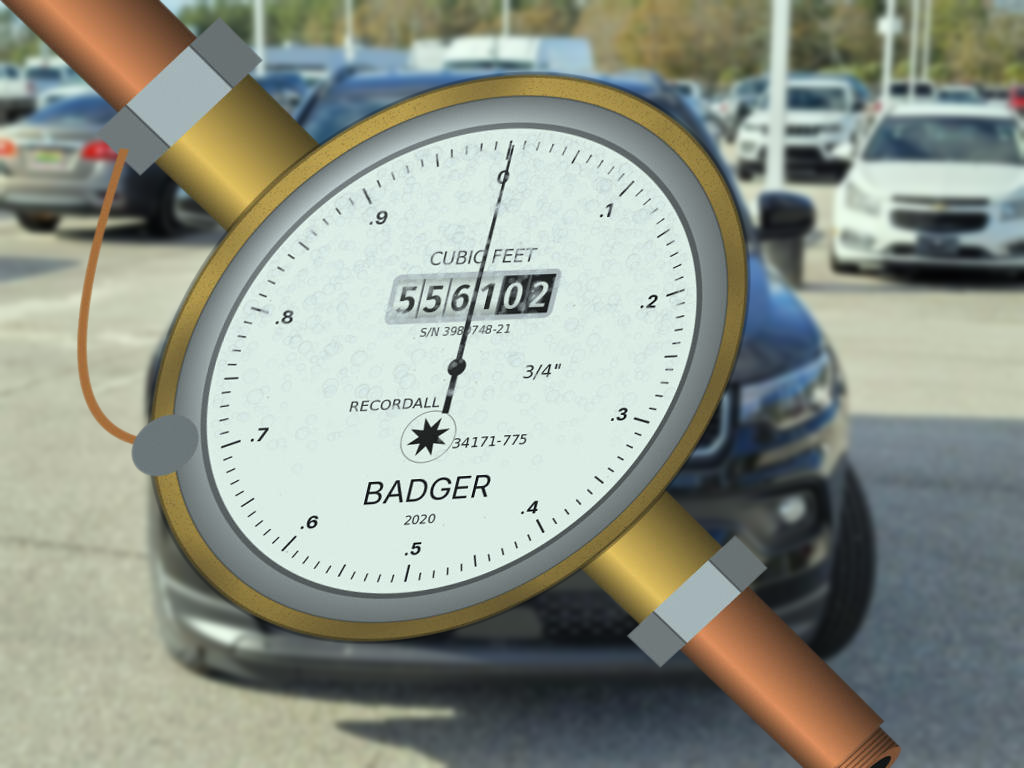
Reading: 556102.00; ft³
